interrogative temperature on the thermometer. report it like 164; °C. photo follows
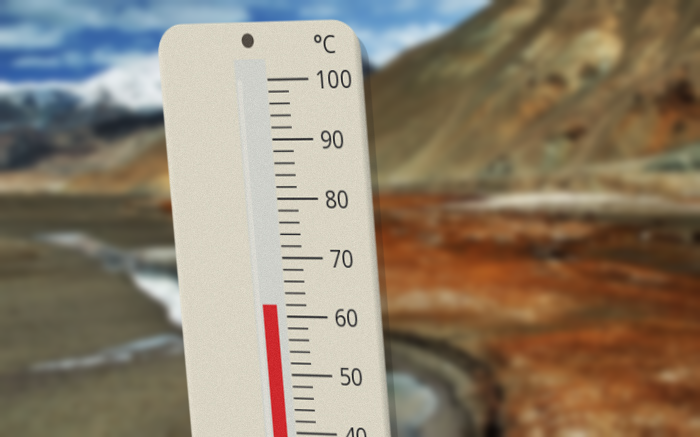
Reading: 62; °C
